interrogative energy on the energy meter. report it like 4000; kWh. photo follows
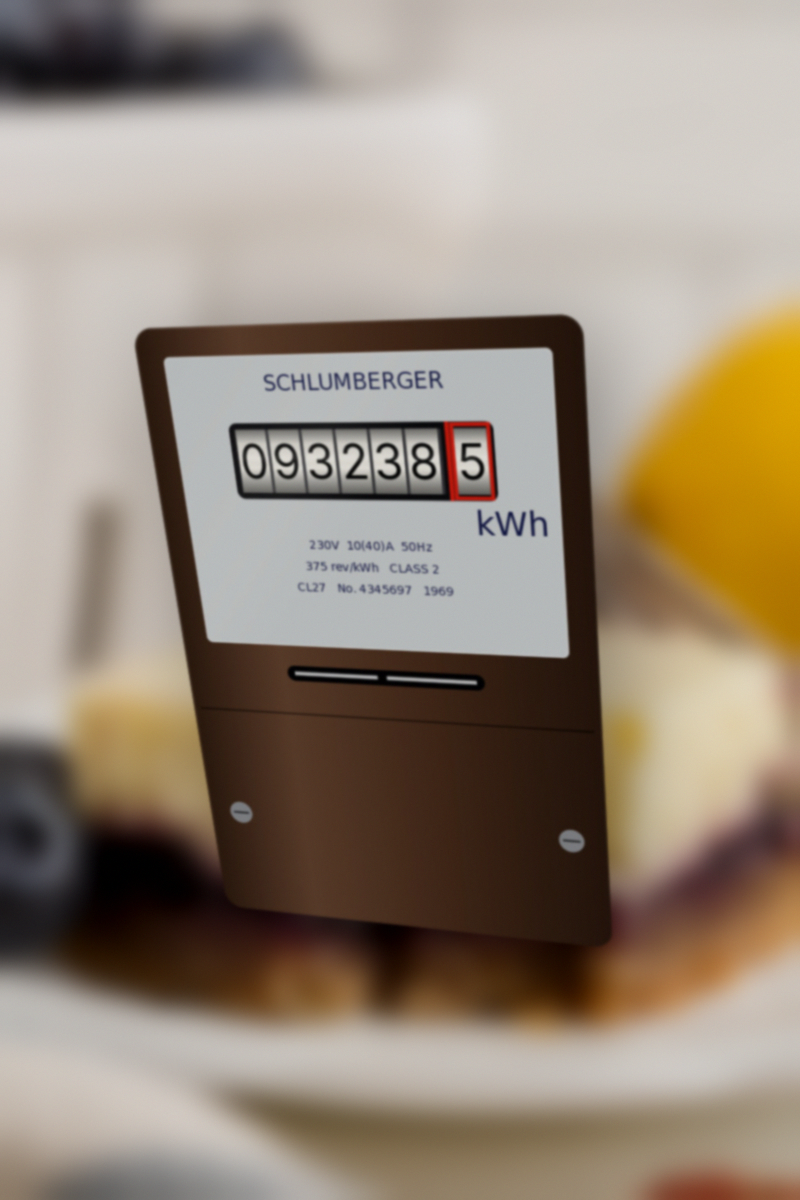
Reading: 93238.5; kWh
